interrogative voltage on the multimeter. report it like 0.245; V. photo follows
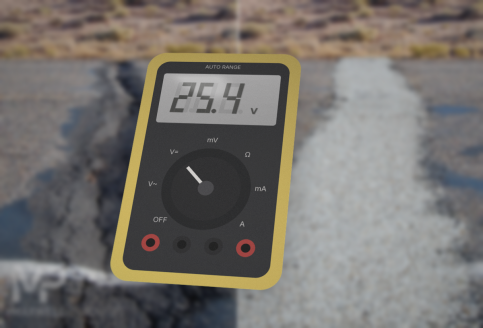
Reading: 25.4; V
